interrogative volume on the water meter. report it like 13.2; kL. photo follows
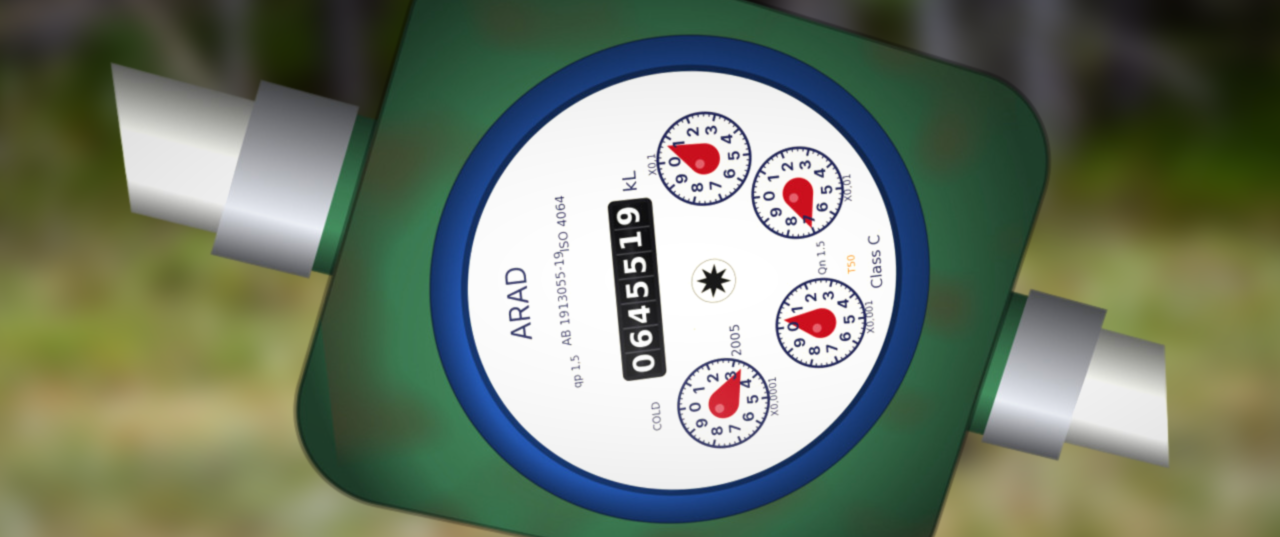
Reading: 645519.0703; kL
